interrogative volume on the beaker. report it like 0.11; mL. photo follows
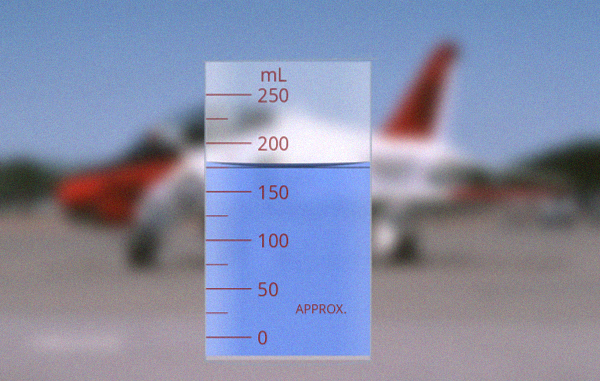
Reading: 175; mL
